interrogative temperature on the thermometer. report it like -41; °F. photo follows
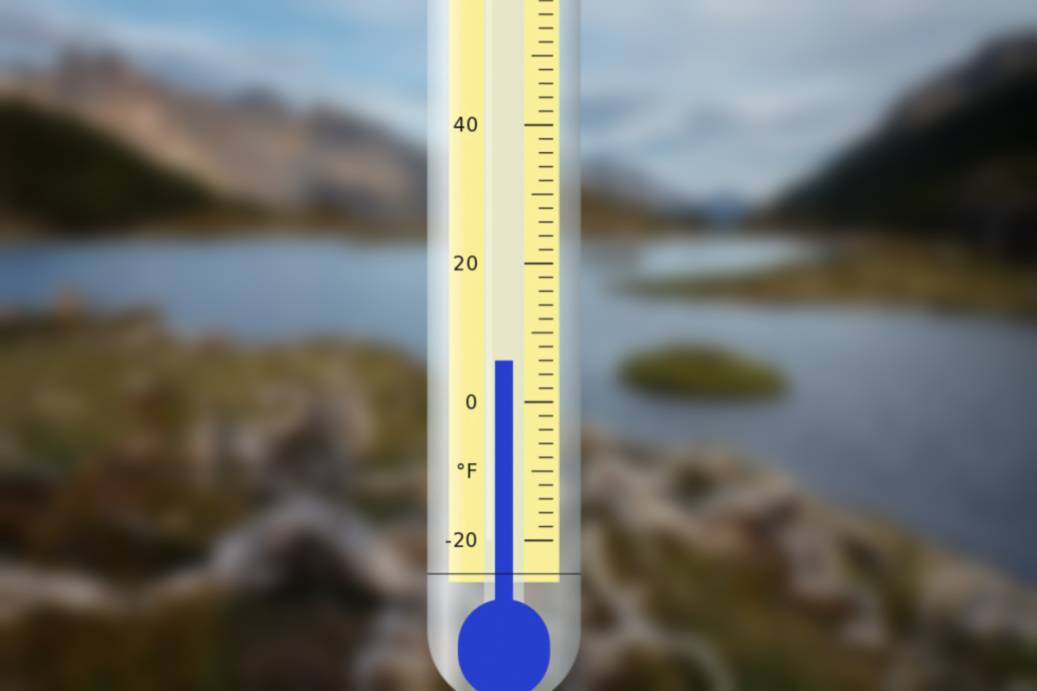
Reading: 6; °F
